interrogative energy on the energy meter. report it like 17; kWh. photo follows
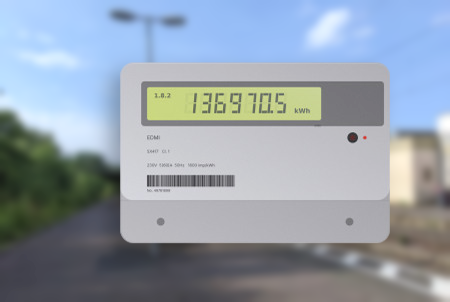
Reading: 136970.5; kWh
